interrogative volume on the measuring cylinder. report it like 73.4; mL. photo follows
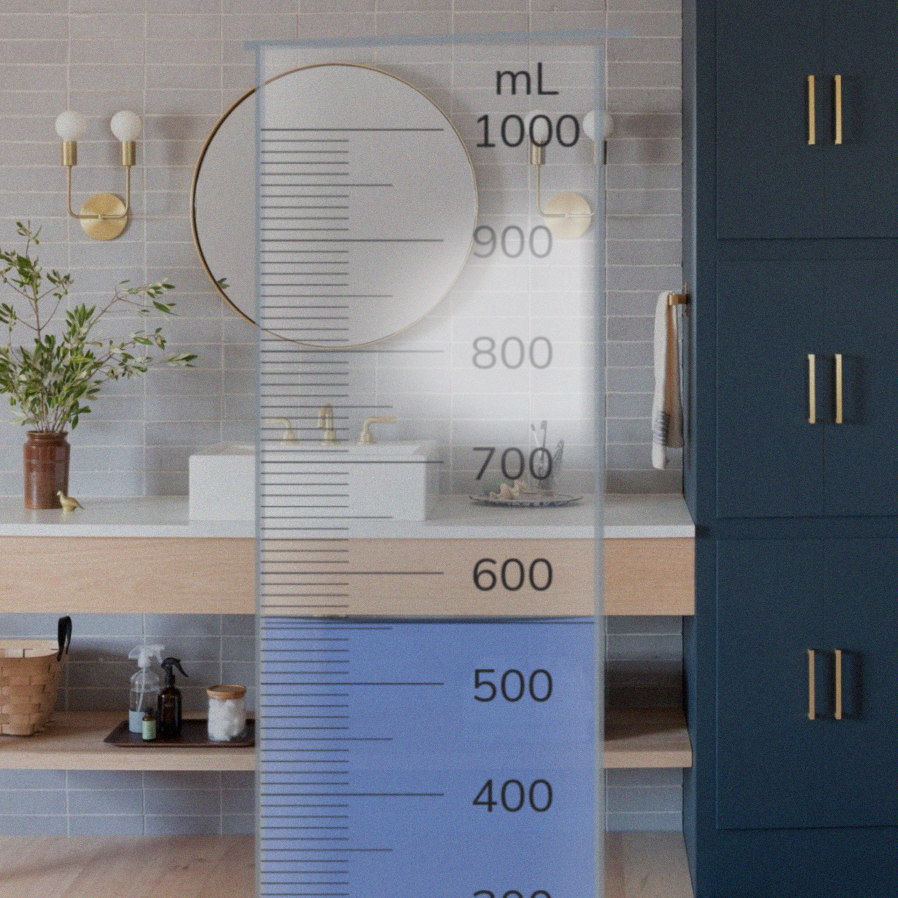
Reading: 555; mL
